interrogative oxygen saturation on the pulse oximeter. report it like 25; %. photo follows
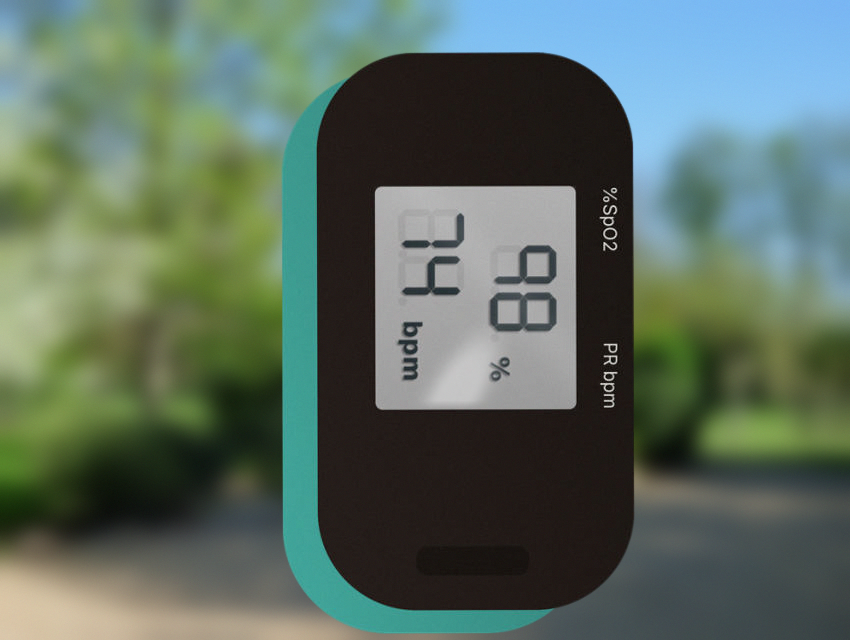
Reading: 98; %
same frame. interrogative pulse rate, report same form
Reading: 74; bpm
